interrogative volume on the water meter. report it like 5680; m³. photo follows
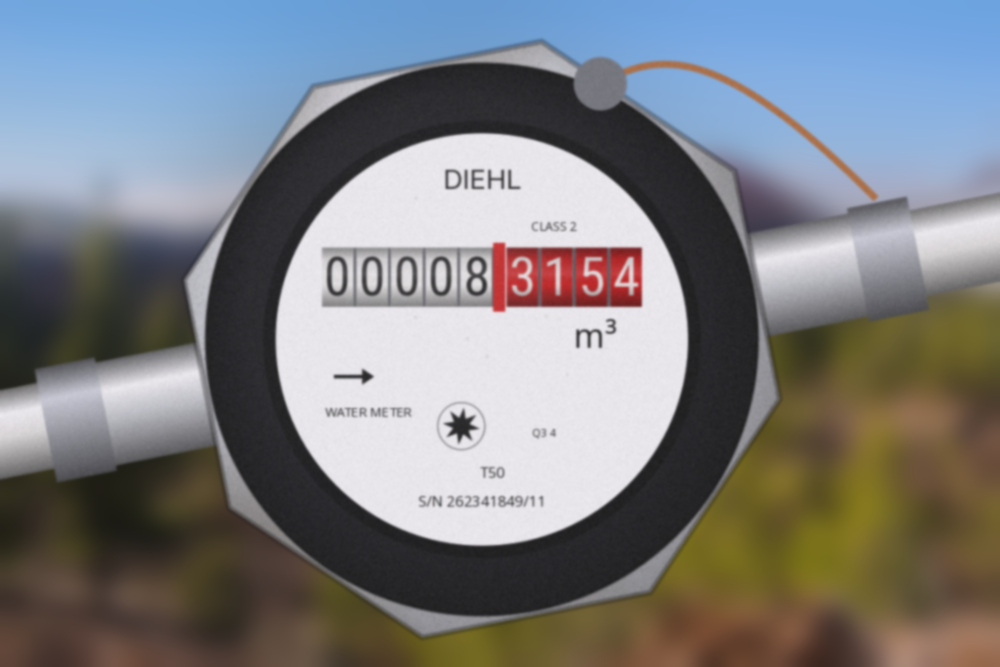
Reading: 8.3154; m³
